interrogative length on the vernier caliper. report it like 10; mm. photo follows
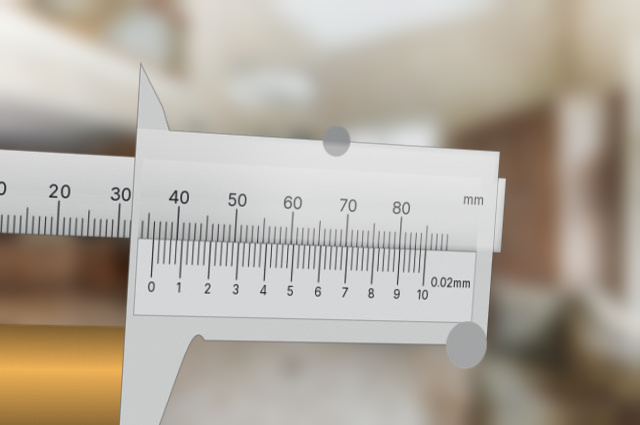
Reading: 36.0; mm
